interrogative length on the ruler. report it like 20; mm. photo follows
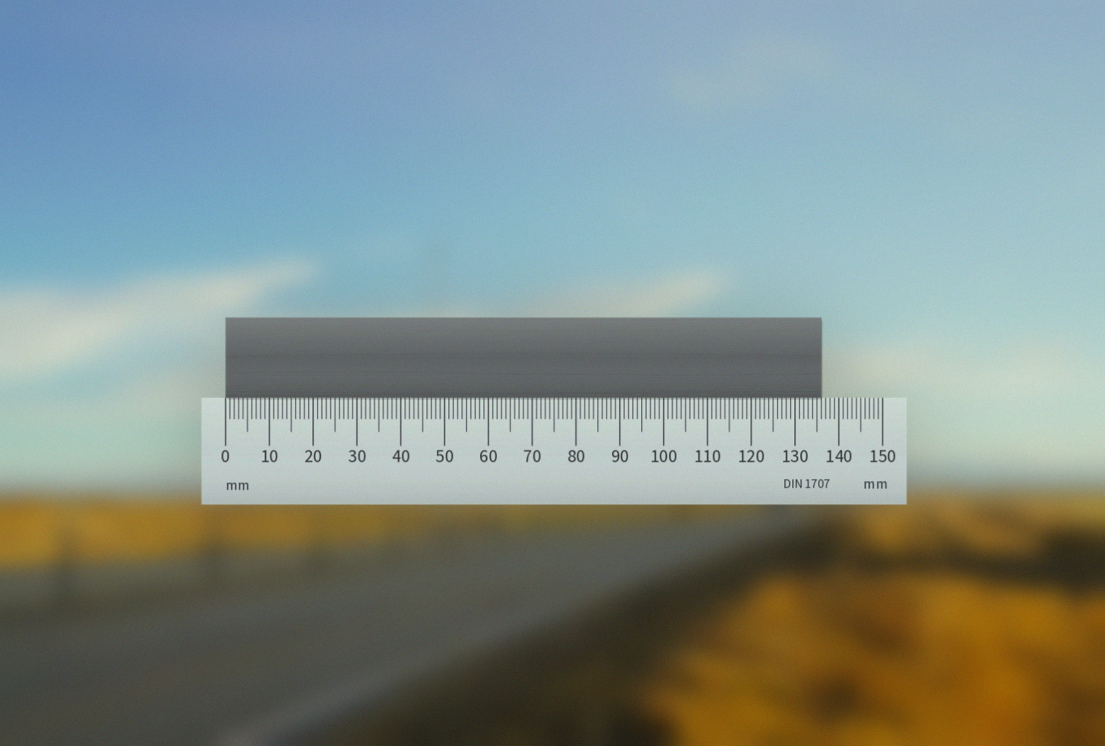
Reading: 136; mm
